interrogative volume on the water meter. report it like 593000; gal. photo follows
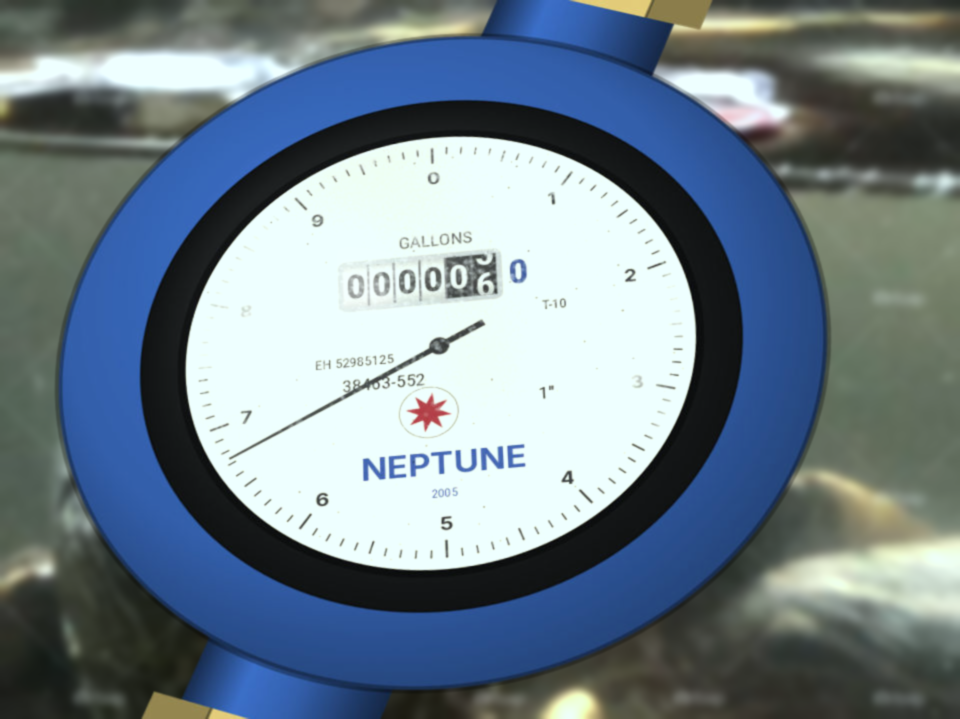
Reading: 56.7; gal
